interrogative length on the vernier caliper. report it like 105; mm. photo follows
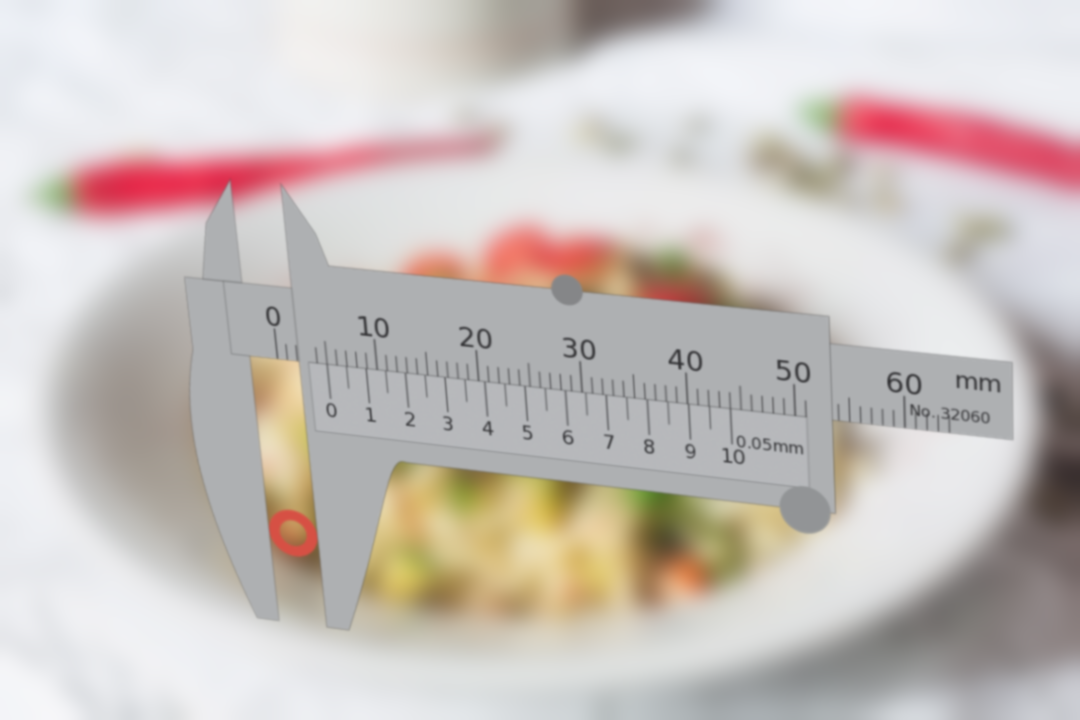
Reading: 5.0; mm
